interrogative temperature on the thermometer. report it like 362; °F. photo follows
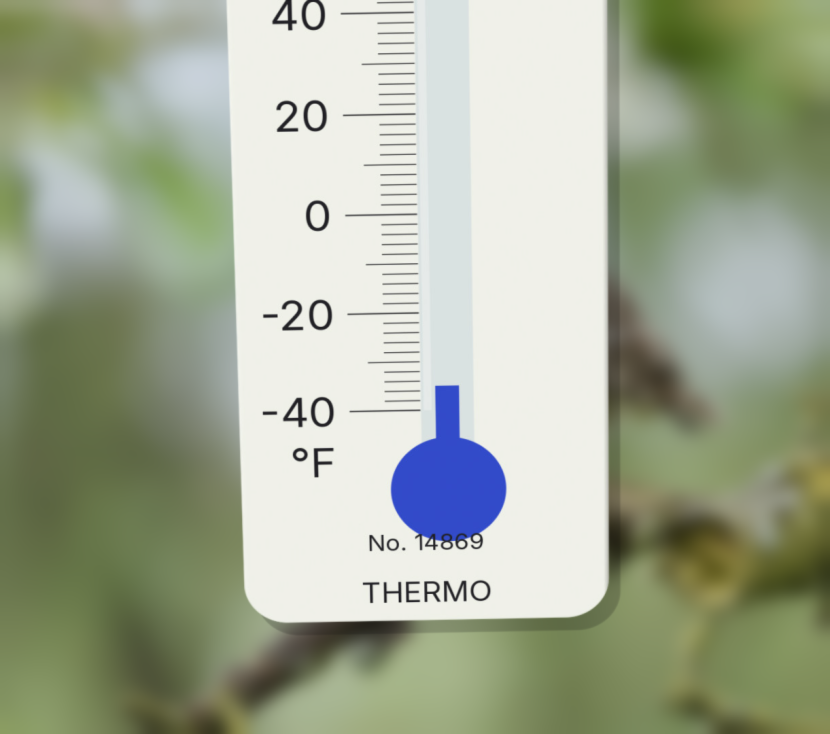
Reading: -35; °F
